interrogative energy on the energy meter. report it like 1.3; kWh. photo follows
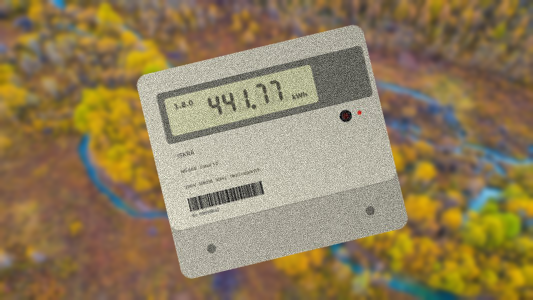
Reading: 441.77; kWh
